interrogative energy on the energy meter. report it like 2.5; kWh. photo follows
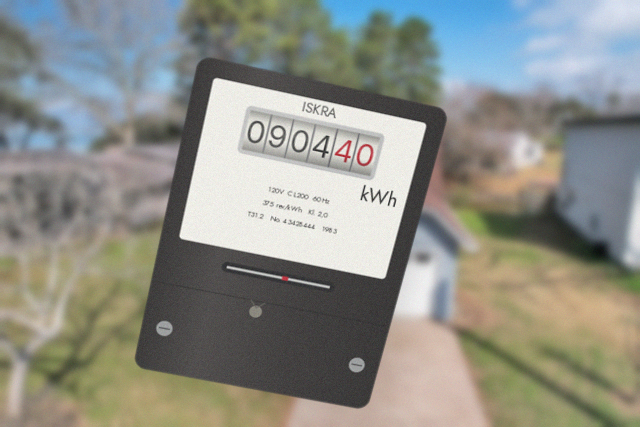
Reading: 904.40; kWh
